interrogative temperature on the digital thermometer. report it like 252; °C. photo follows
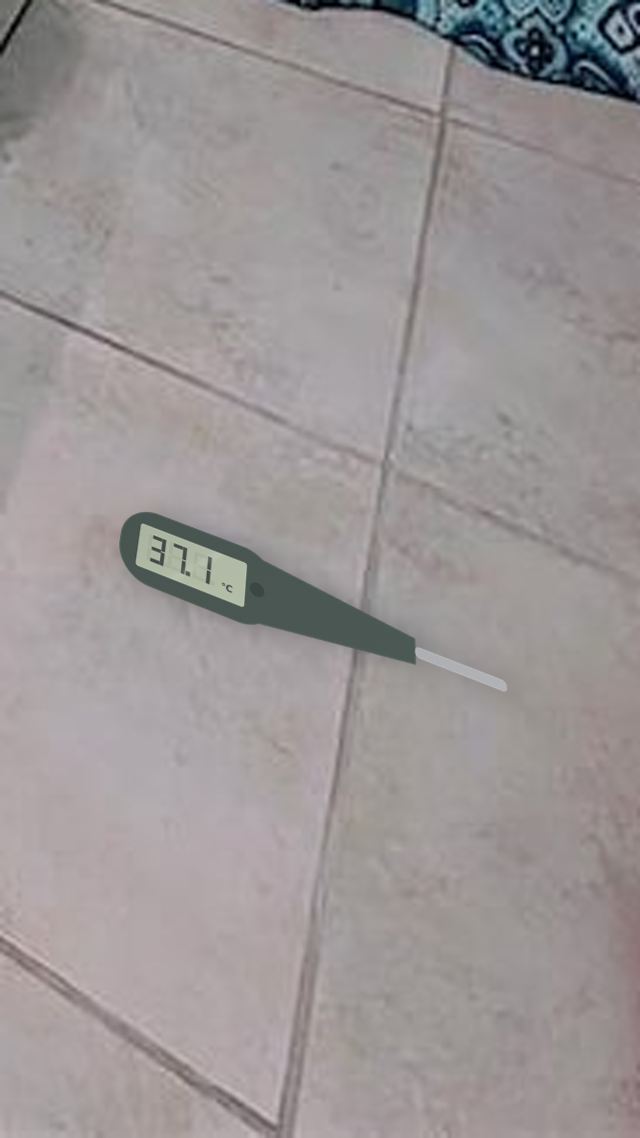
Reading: 37.1; °C
